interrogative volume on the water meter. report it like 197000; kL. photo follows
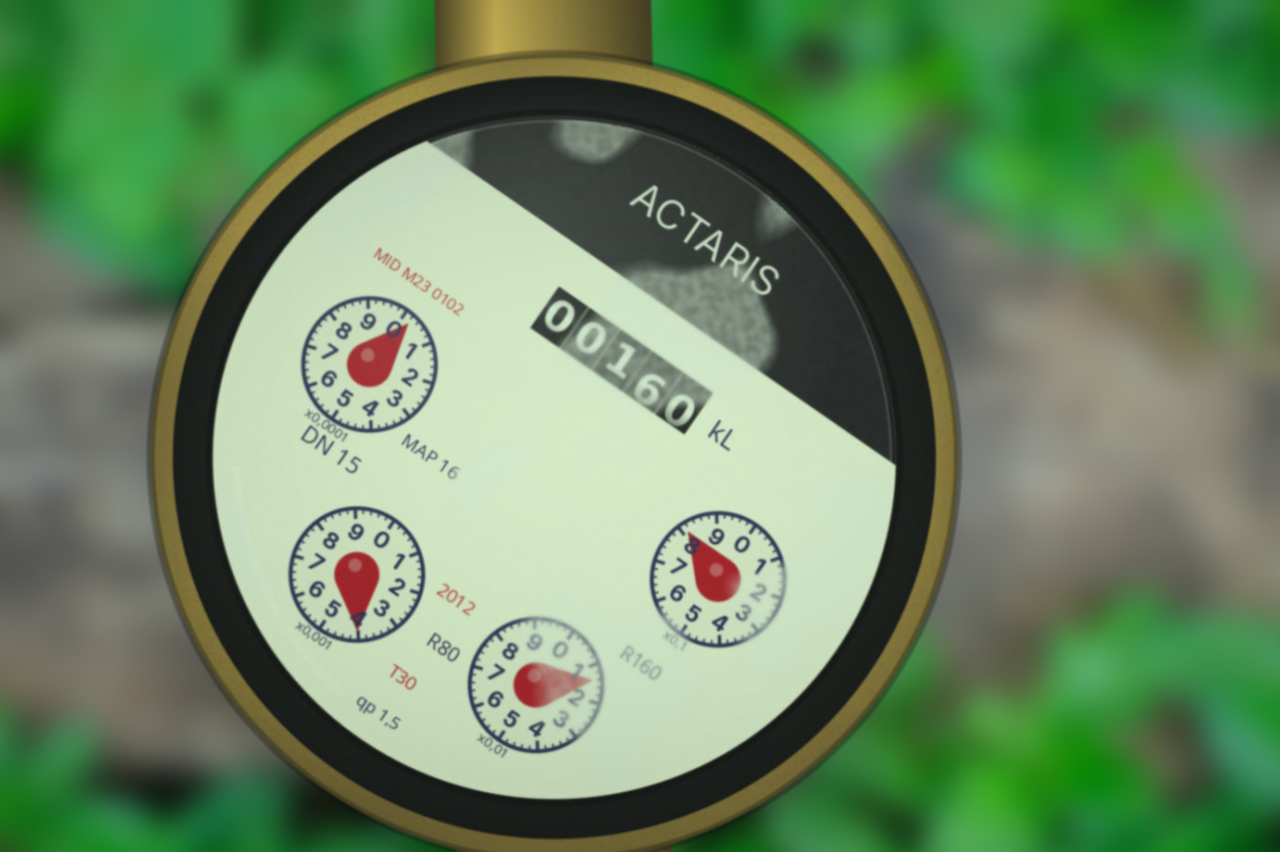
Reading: 159.8140; kL
